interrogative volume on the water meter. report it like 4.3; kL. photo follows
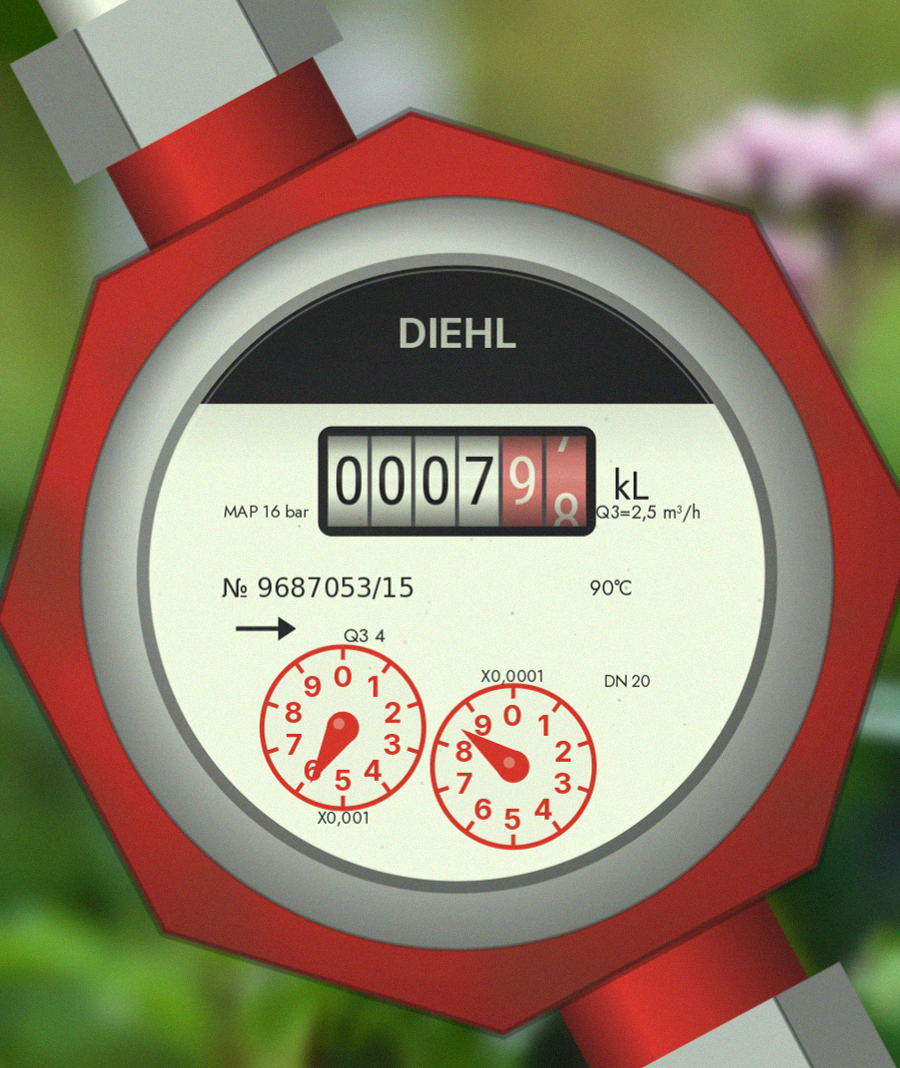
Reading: 7.9758; kL
